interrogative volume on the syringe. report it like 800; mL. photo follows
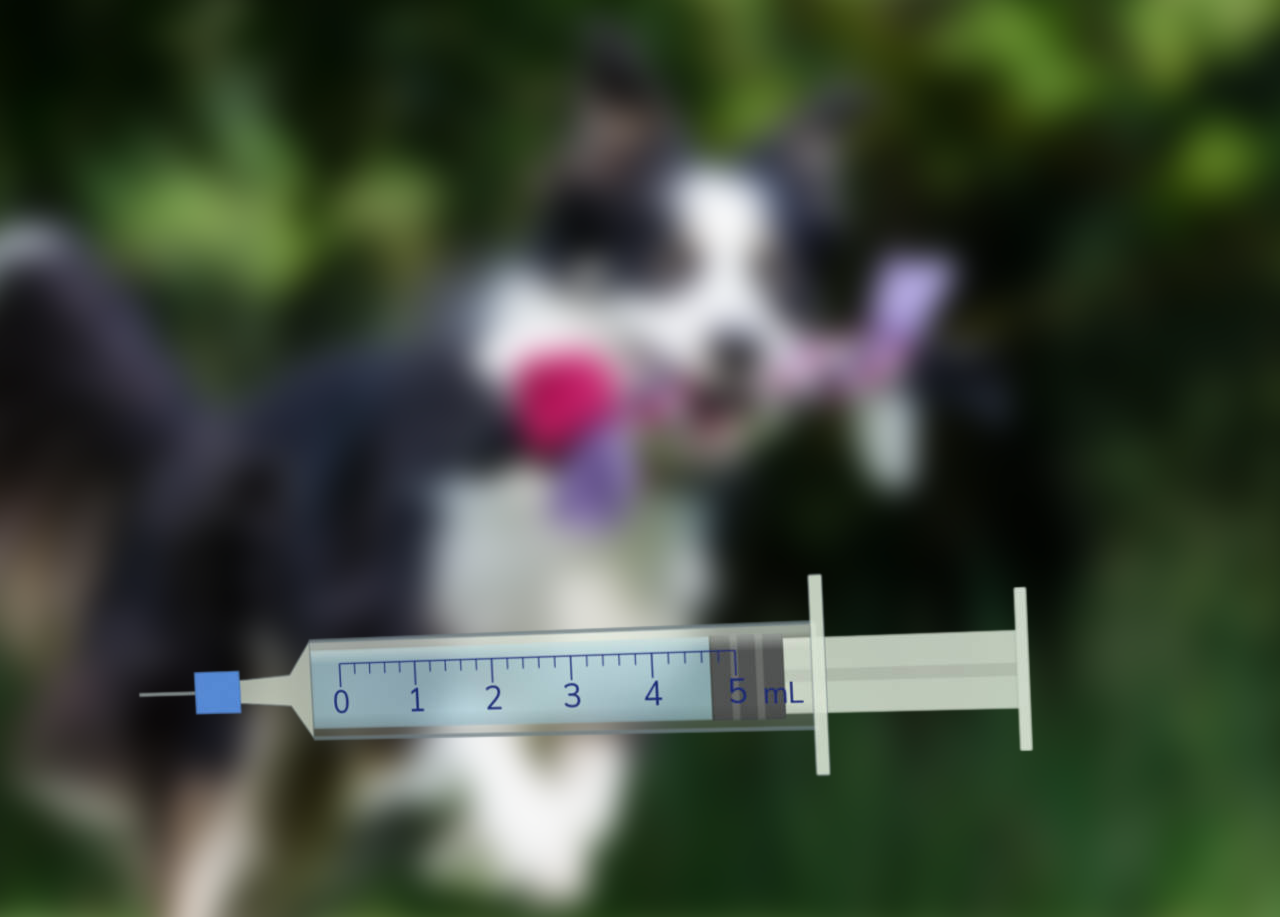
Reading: 4.7; mL
